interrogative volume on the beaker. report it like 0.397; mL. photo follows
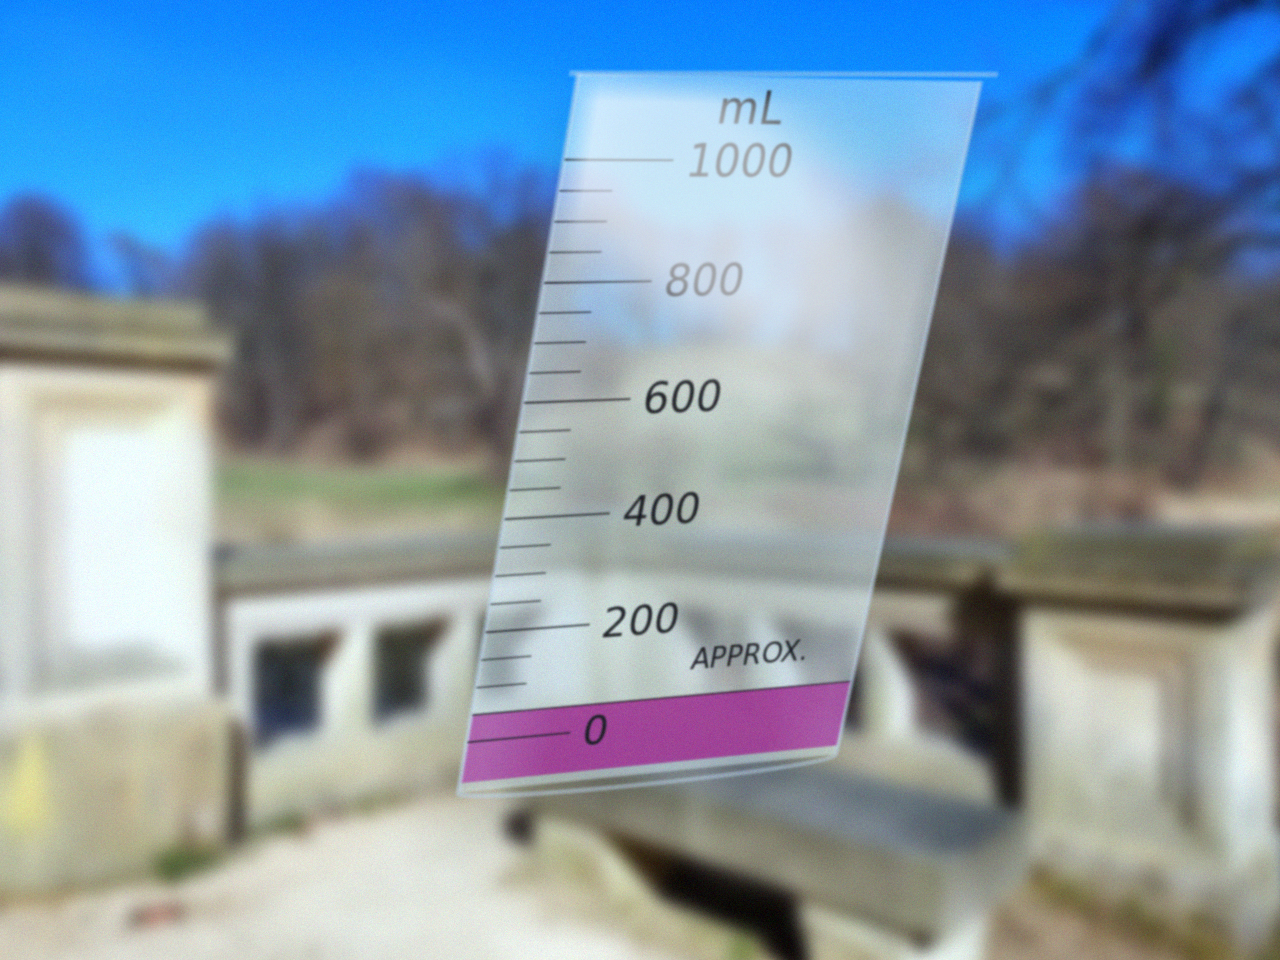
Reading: 50; mL
